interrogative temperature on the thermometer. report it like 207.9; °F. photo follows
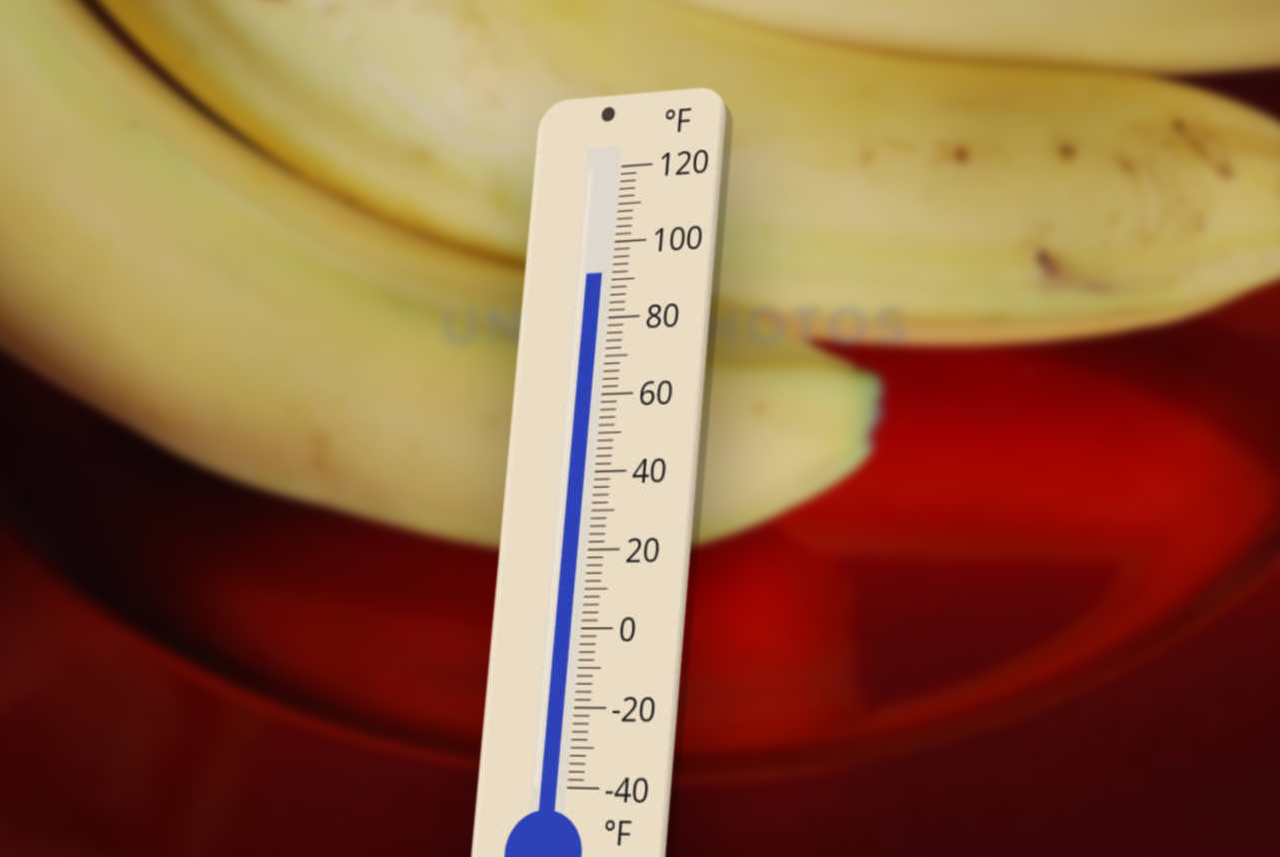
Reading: 92; °F
